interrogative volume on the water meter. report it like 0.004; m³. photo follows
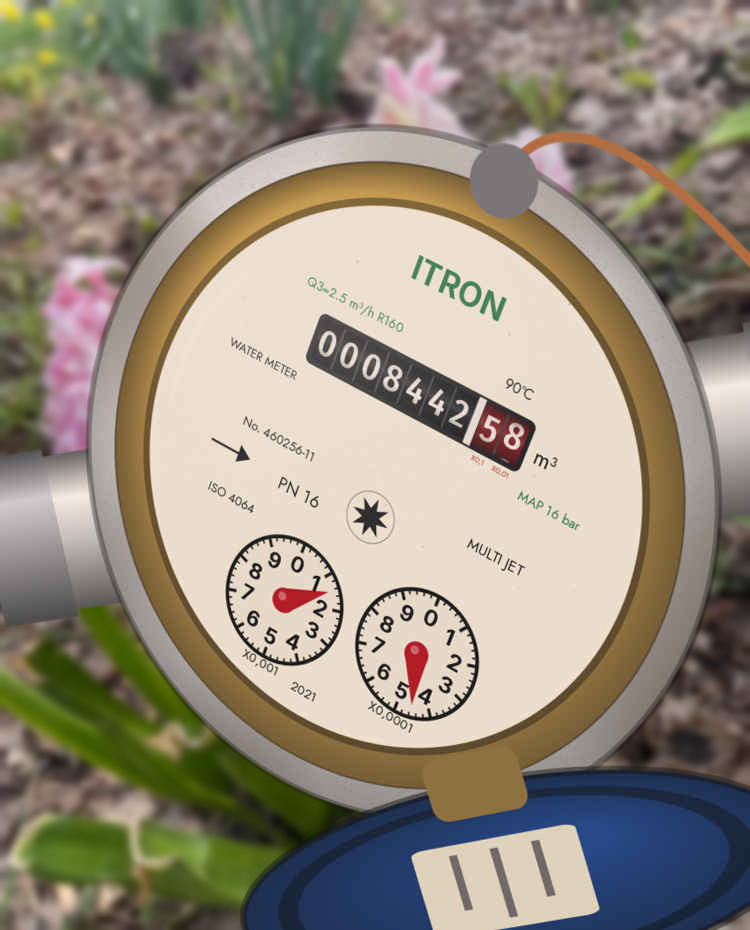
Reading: 8442.5814; m³
